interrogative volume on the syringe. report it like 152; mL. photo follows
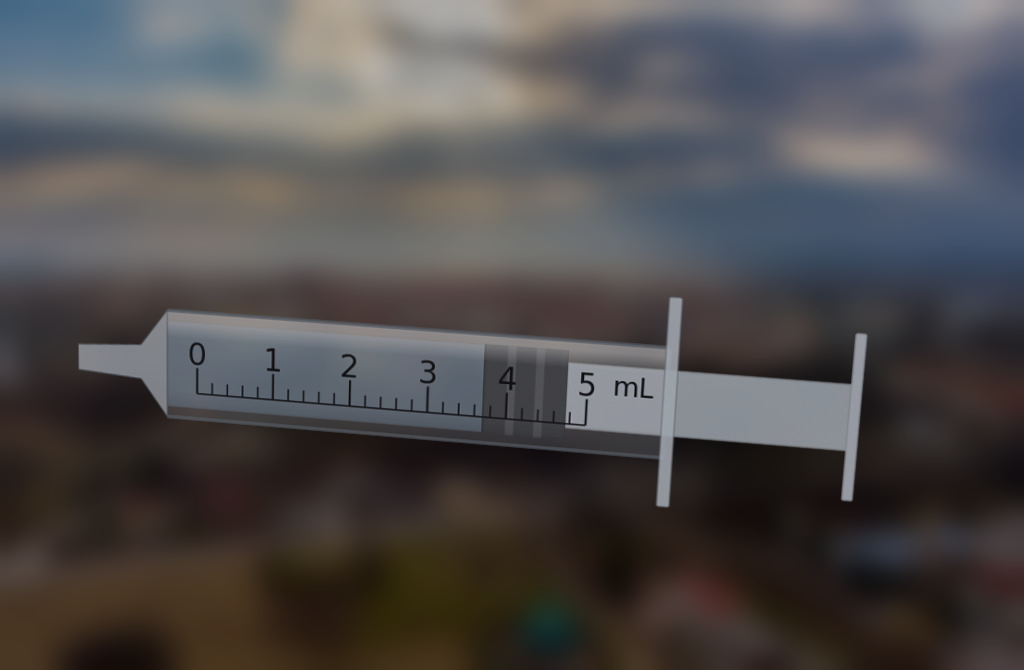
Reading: 3.7; mL
